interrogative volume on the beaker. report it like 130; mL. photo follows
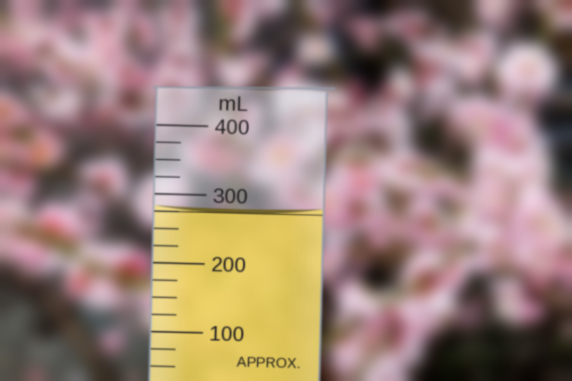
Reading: 275; mL
